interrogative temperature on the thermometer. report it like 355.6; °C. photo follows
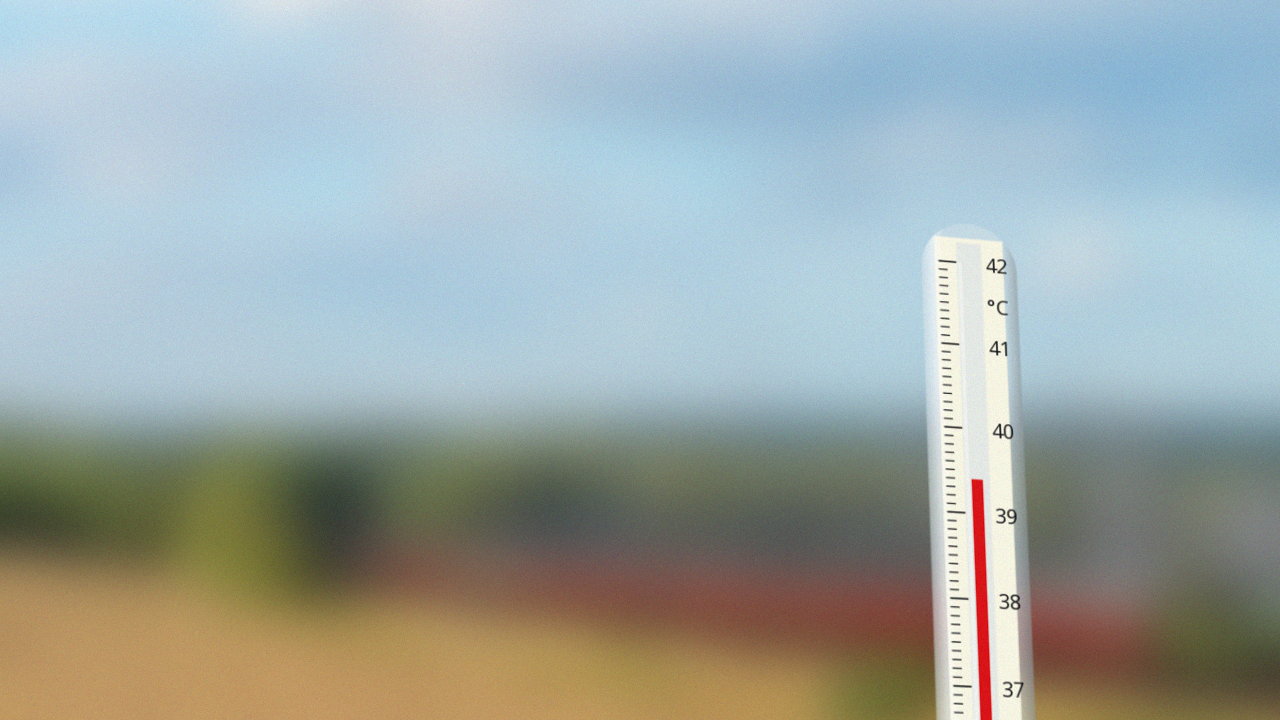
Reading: 39.4; °C
